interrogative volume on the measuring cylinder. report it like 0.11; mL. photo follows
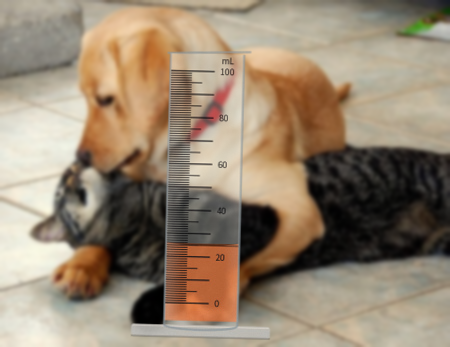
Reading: 25; mL
